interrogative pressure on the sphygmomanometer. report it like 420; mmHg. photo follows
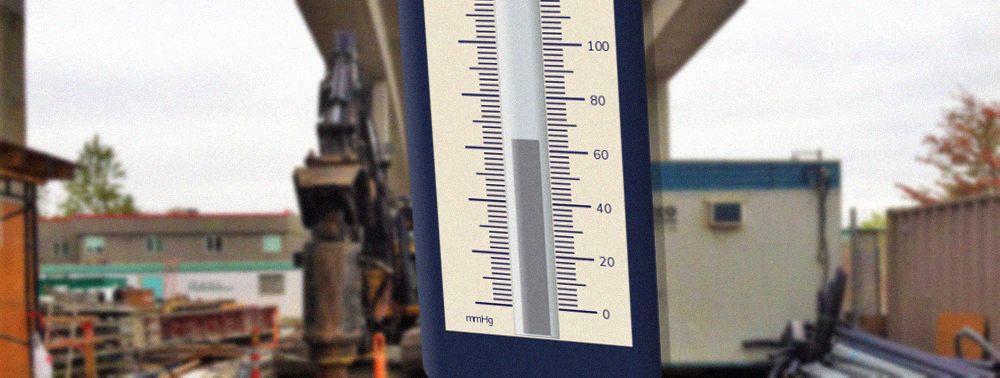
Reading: 64; mmHg
